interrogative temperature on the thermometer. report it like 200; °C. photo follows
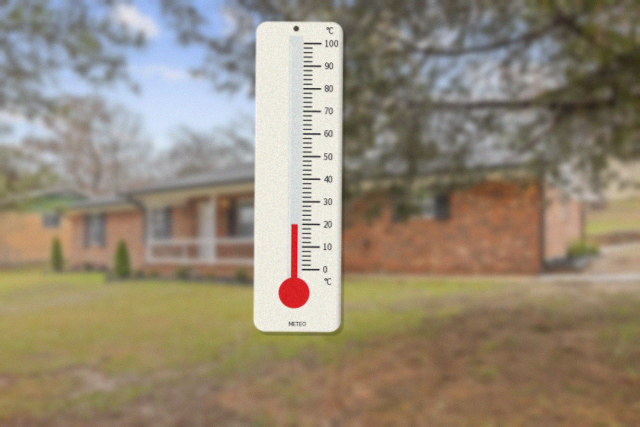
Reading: 20; °C
